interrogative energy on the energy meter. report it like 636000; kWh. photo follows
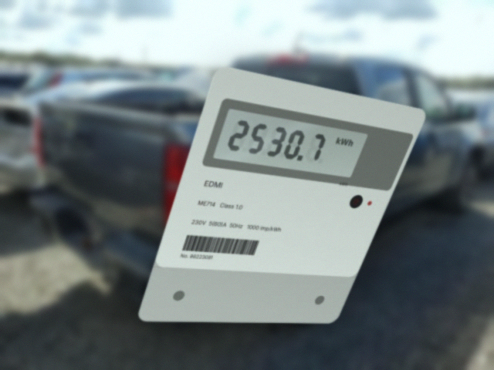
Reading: 2530.7; kWh
